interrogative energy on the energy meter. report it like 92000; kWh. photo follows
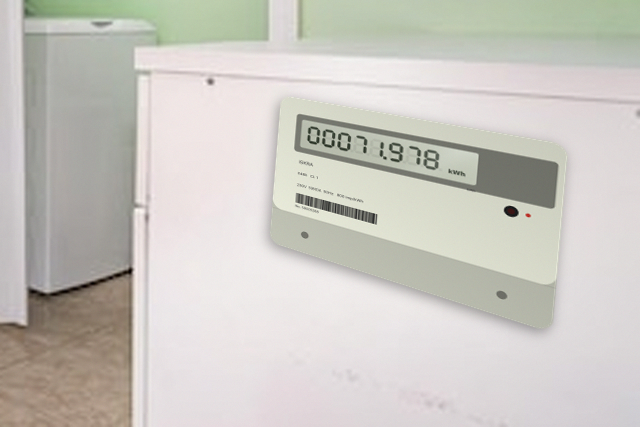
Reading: 71.978; kWh
